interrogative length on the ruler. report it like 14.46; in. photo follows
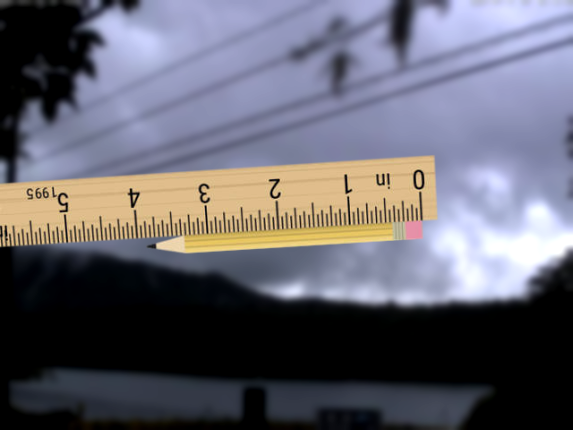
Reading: 3.875; in
